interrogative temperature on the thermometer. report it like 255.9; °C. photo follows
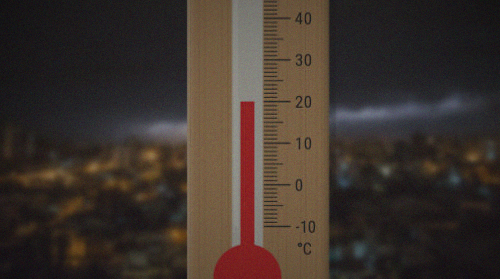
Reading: 20; °C
